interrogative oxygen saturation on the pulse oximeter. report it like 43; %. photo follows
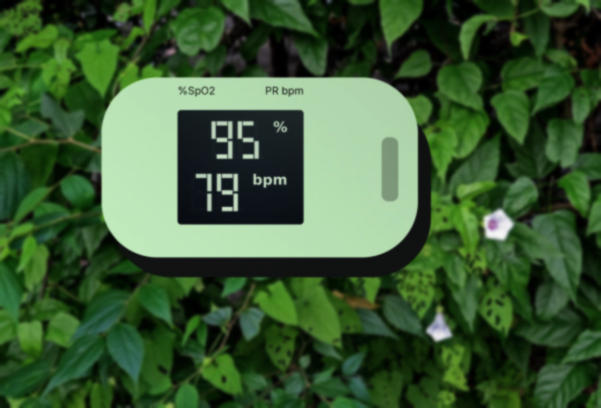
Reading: 95; %
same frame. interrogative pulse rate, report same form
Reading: 79; bpm
